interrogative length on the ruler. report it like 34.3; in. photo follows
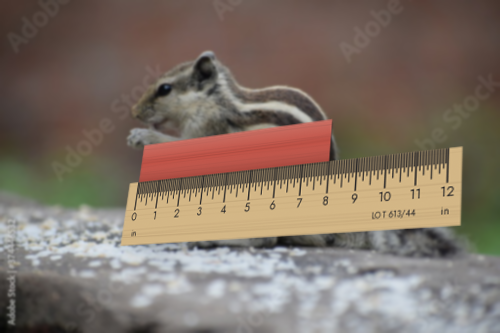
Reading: 8; in
